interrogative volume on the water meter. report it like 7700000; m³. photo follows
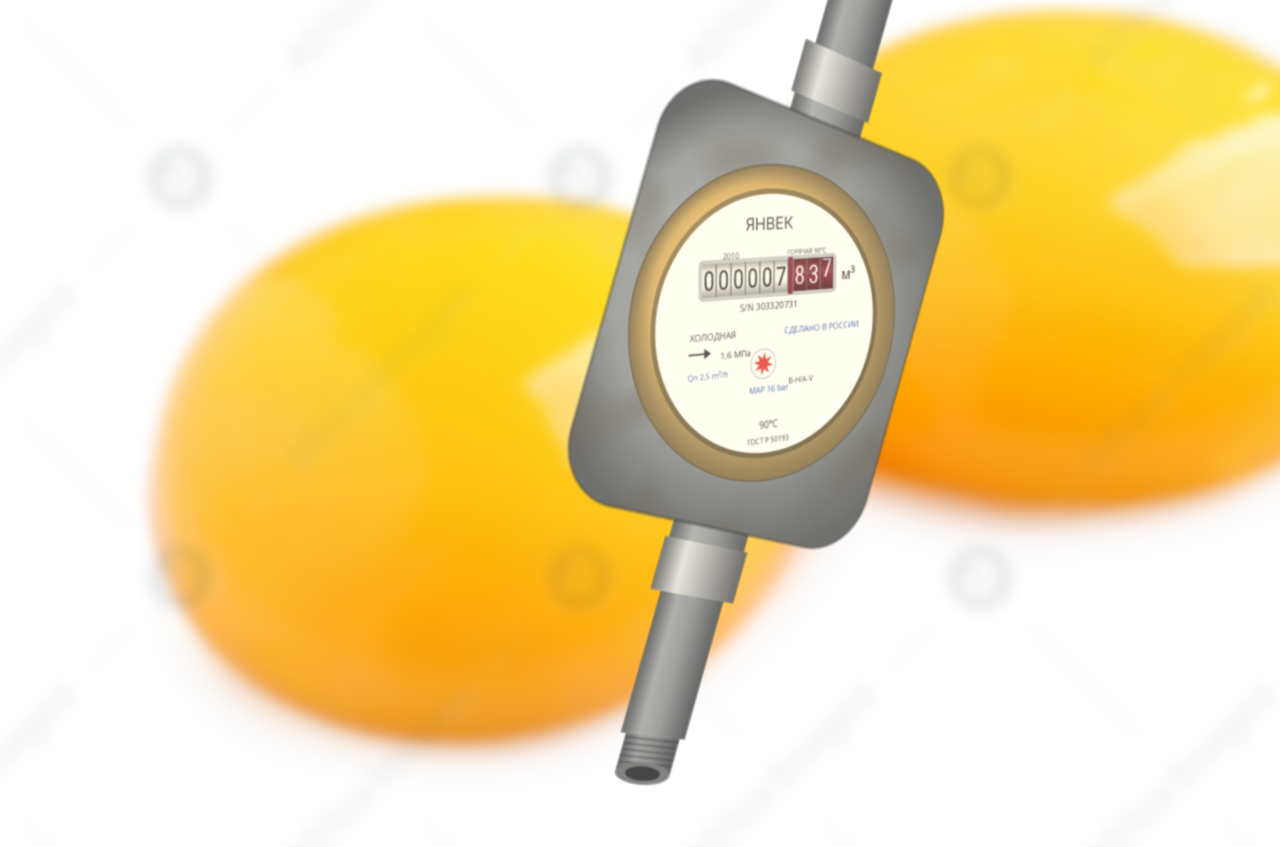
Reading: 7.837; m³
